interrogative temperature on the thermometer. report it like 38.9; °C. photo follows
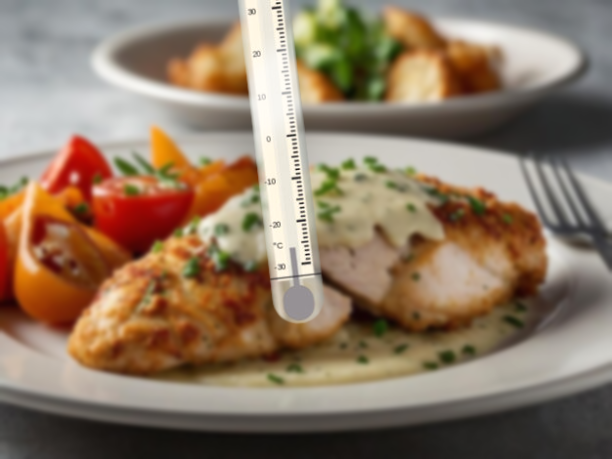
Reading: -26; °C
